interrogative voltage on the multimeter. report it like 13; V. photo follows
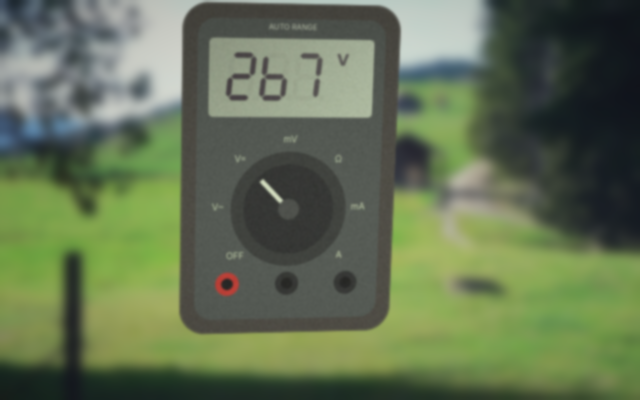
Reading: 267; V
